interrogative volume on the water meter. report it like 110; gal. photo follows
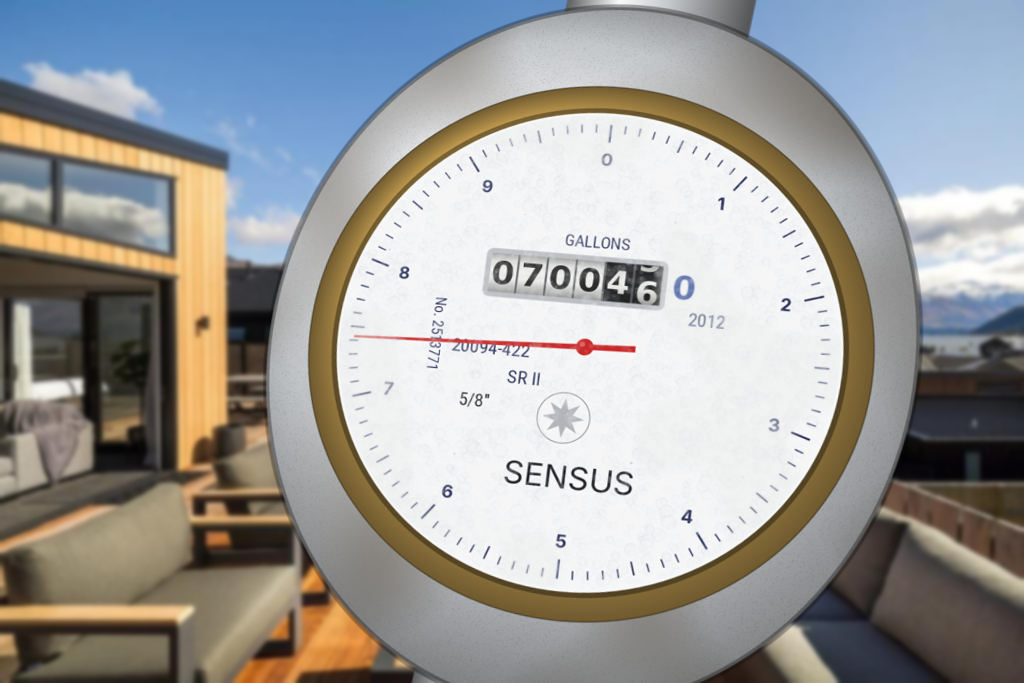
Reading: 700457.4; gal
